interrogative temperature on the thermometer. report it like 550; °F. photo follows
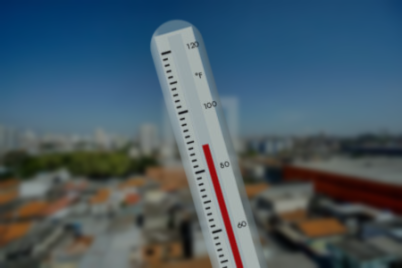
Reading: 88; °F
